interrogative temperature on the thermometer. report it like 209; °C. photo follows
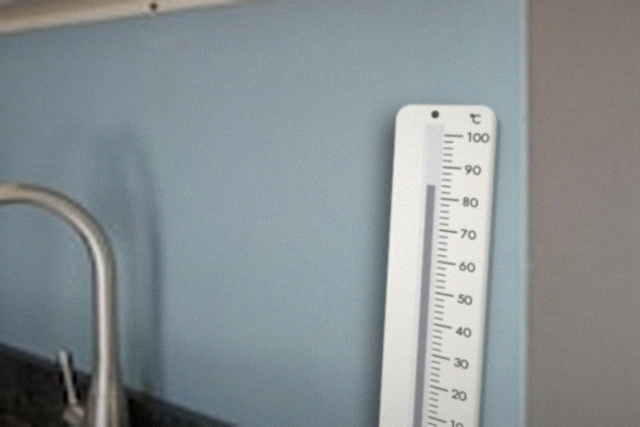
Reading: 84; °C
